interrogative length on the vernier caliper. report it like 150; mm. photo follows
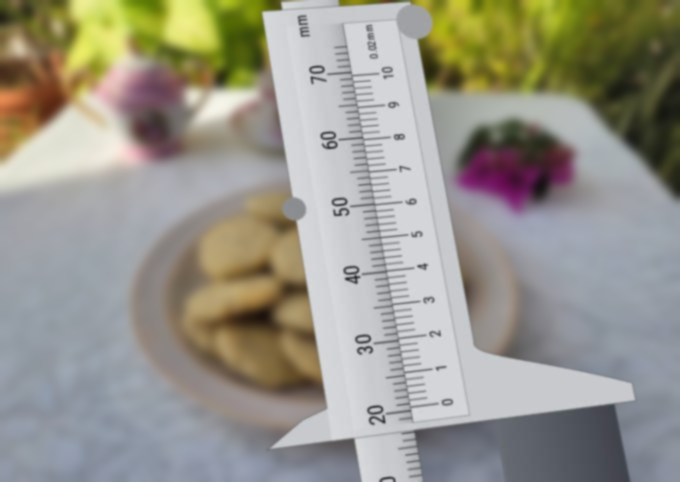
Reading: 20.5; mm
